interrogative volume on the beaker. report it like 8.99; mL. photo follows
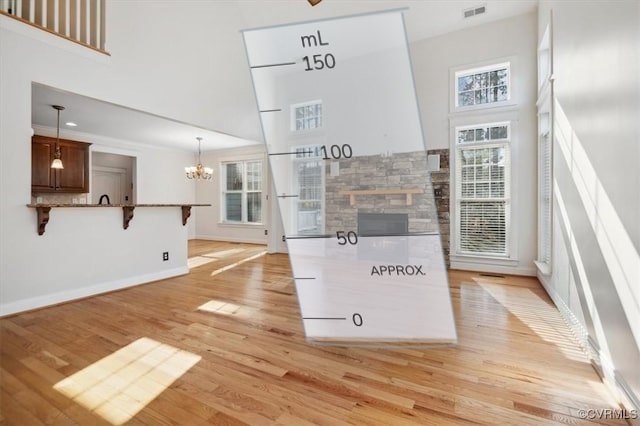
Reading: 50; mL
